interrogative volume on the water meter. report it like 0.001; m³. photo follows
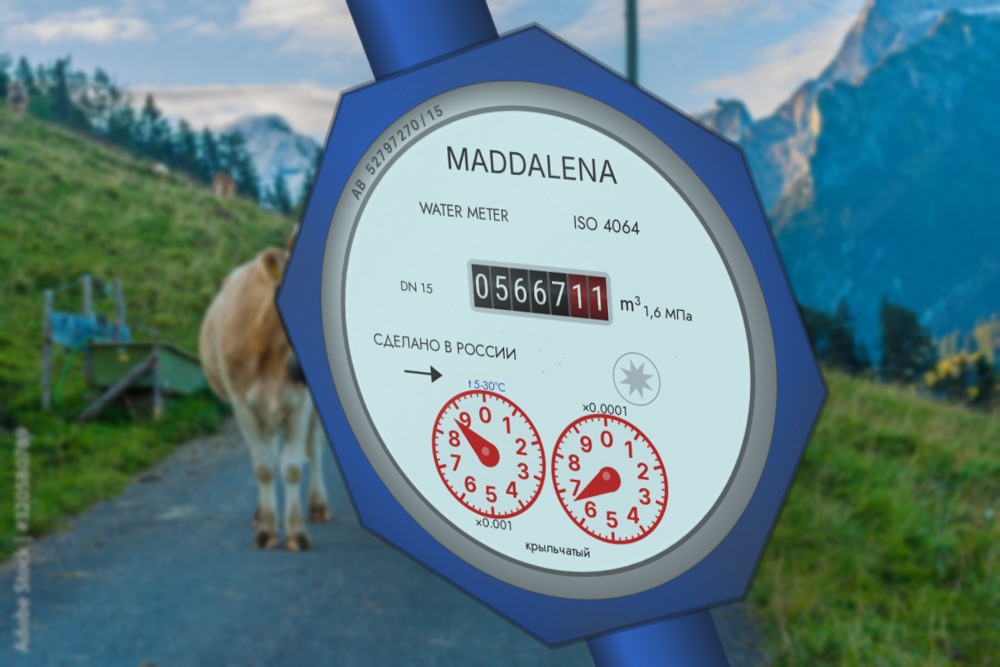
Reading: 5667.1186; m³
